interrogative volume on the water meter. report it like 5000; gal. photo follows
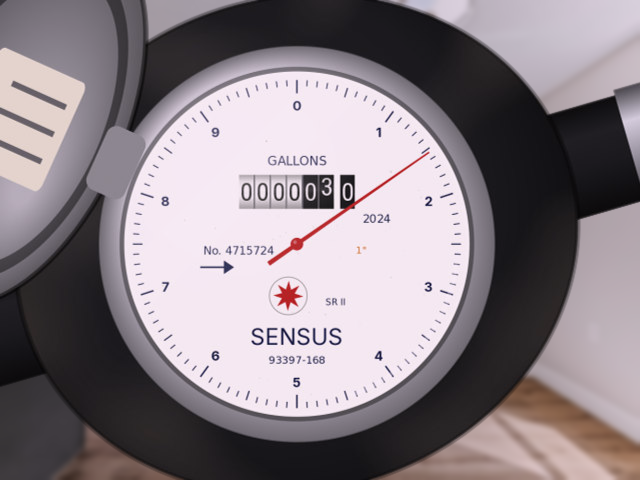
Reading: 31.5; gal
